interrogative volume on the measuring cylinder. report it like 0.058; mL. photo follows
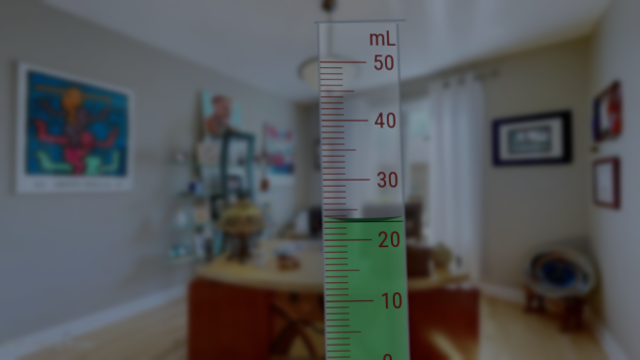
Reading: 23; mL
